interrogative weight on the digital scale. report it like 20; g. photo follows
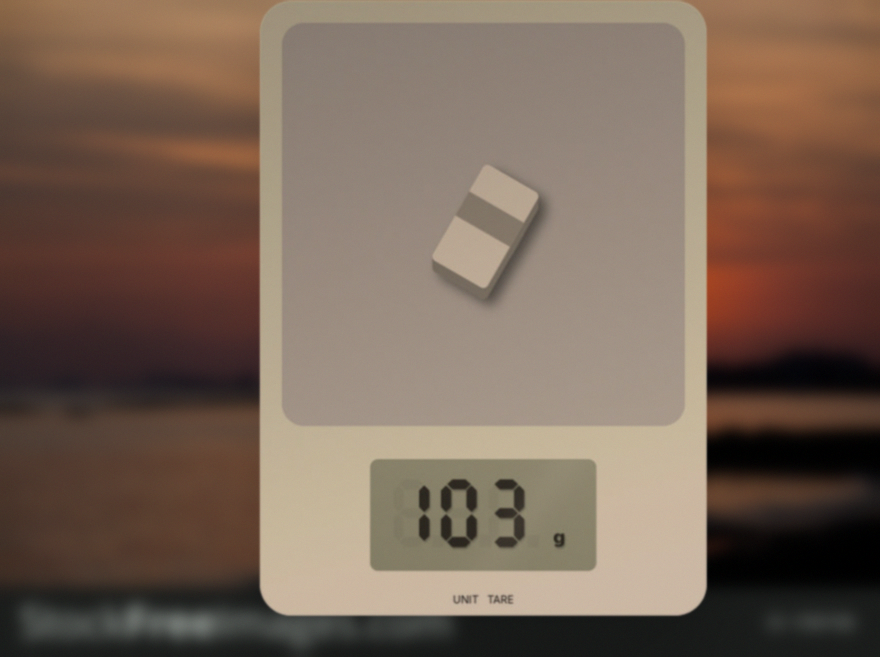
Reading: 103; g
